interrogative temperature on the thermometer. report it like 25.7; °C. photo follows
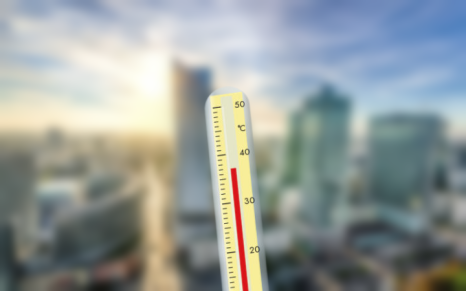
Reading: 37; °C
